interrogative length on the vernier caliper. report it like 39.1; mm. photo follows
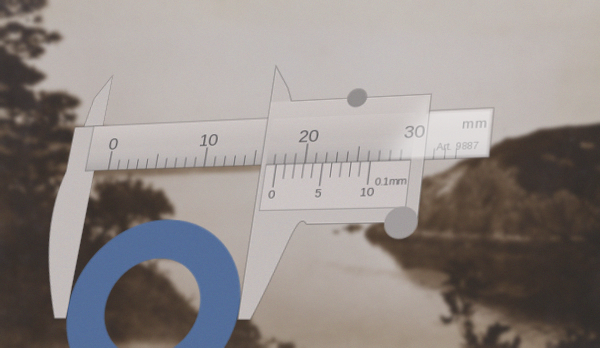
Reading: 17.2; mm
